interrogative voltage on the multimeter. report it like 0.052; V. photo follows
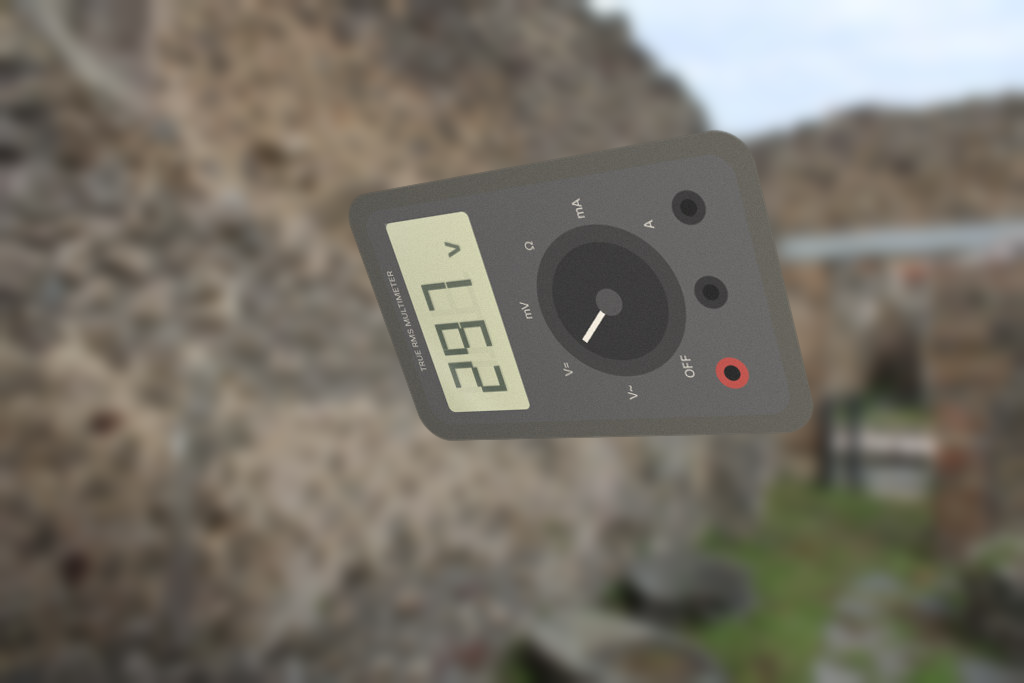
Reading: 297; V
